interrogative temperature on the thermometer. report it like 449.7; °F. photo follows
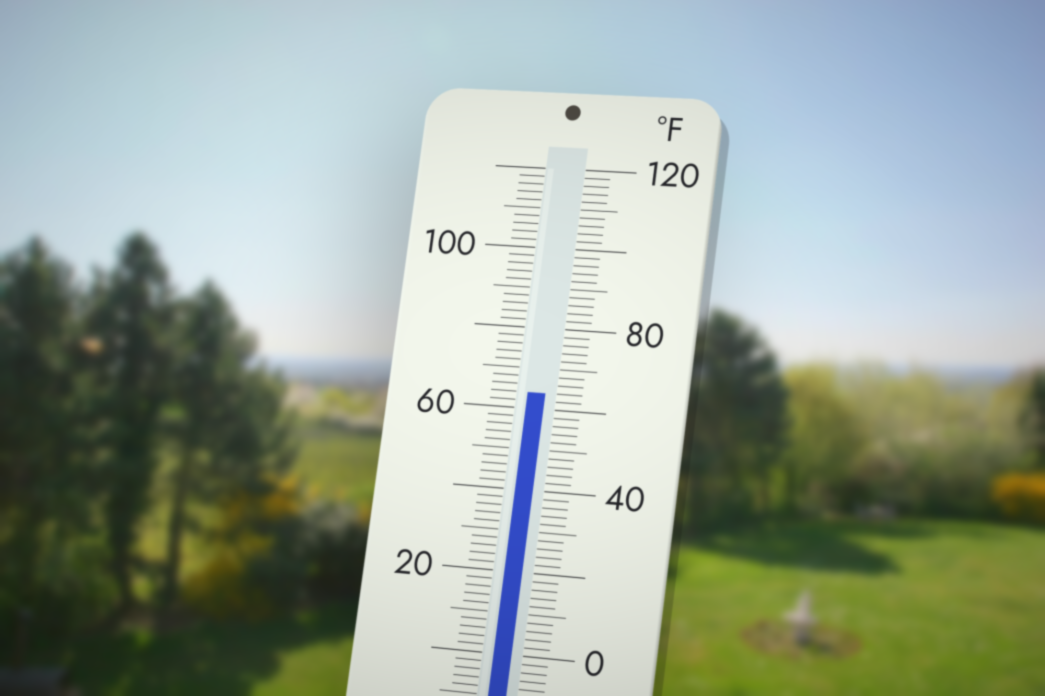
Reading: 64; °F
